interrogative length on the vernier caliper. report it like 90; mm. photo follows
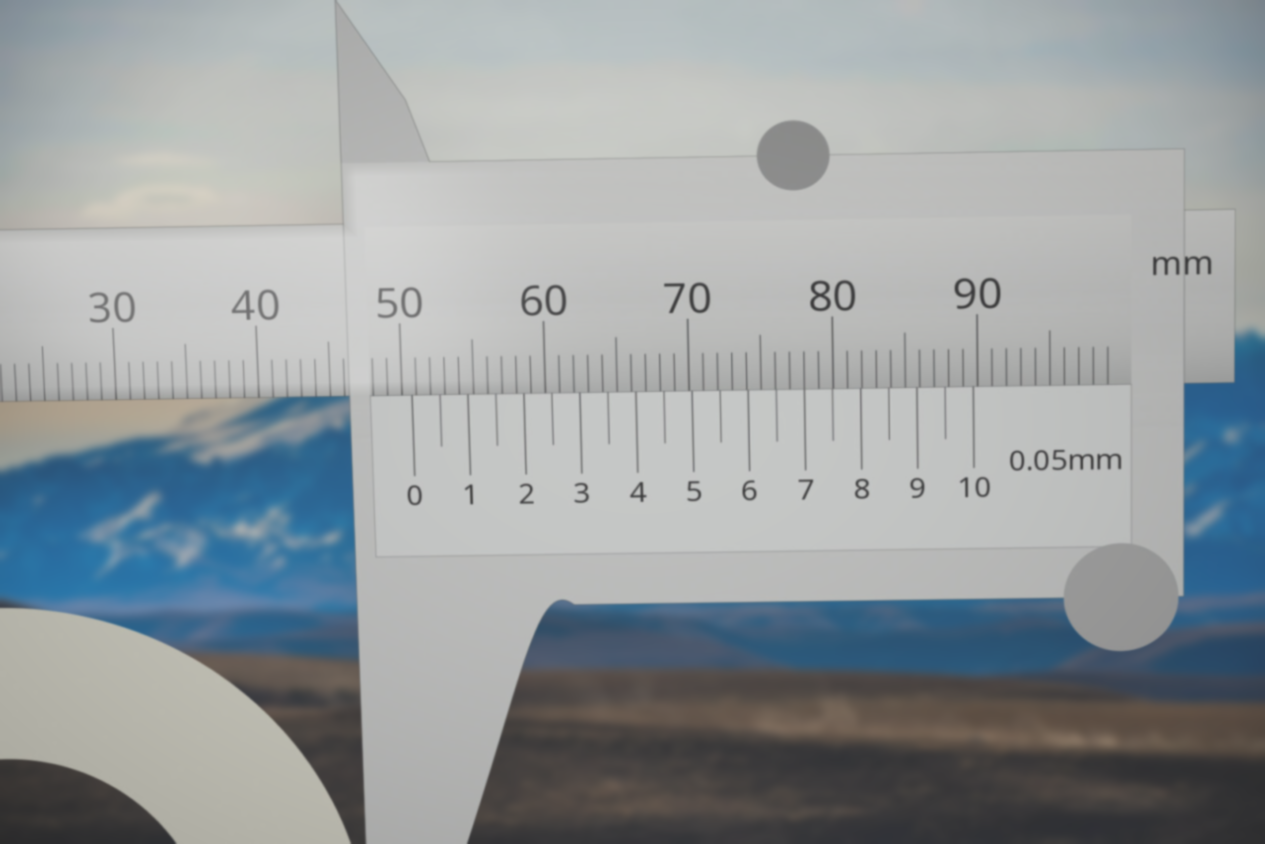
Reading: 50.7; mm
